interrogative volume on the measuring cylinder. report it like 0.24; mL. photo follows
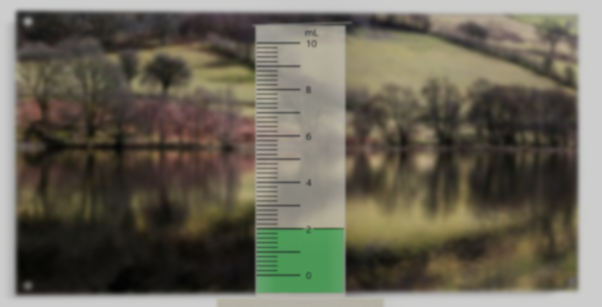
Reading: 2; mL
